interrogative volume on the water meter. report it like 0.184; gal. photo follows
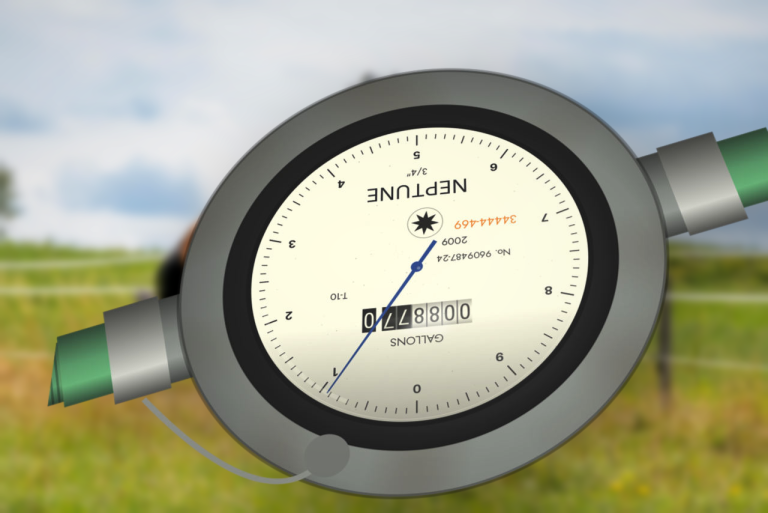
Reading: 88770.9; gal
